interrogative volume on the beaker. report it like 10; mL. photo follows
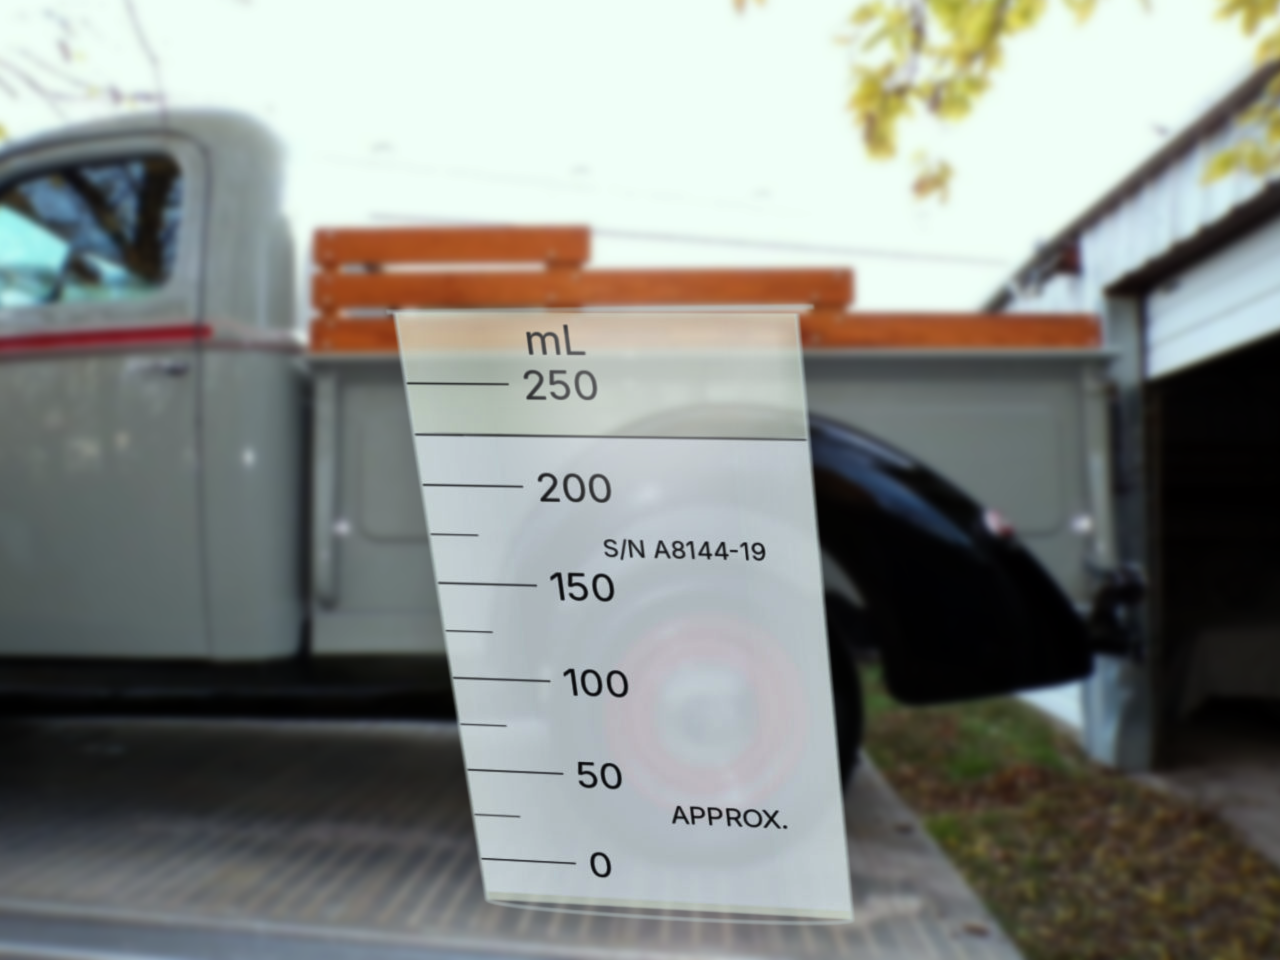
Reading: 225; mL
